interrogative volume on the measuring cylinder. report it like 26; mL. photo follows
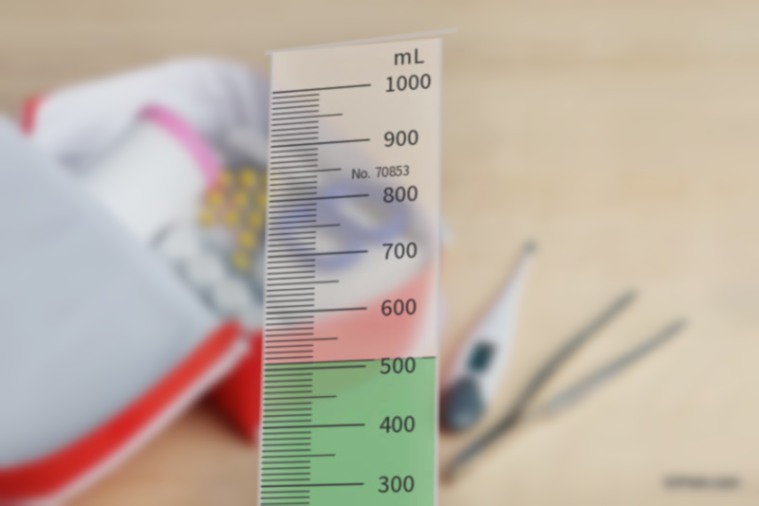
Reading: 510; mL
